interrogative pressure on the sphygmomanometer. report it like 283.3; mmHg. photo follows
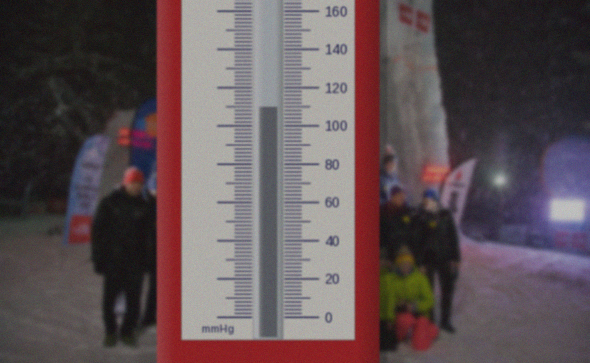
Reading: 110; mmHg
